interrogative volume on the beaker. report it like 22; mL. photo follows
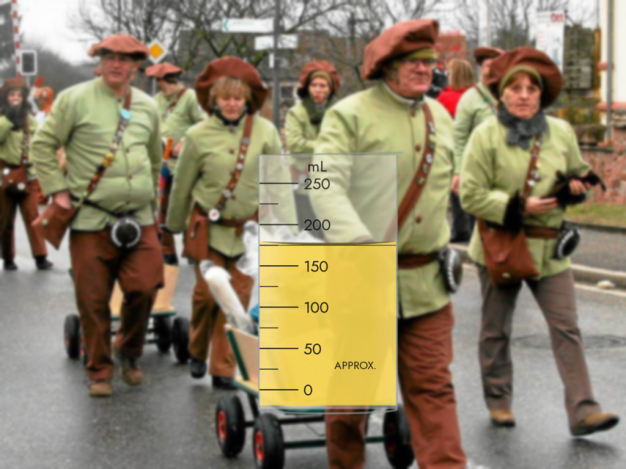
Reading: 175; mL
